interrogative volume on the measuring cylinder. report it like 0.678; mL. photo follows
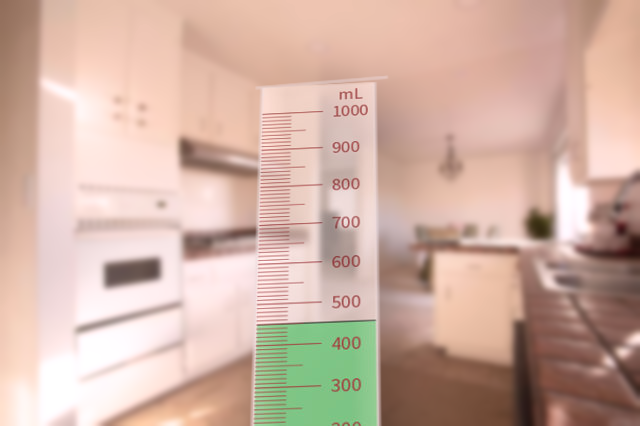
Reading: 450; mL
